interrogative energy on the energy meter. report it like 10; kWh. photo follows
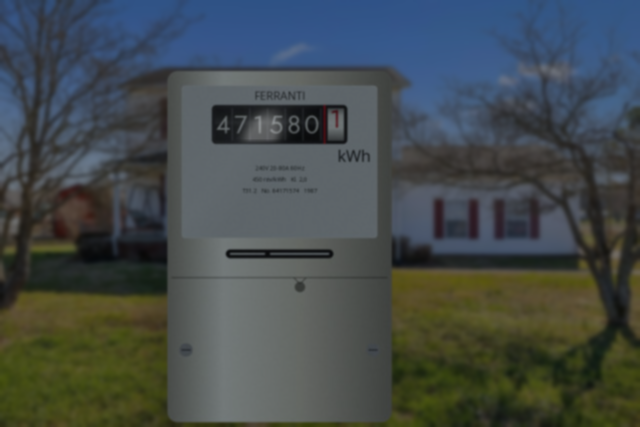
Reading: 471580.1; kWh
